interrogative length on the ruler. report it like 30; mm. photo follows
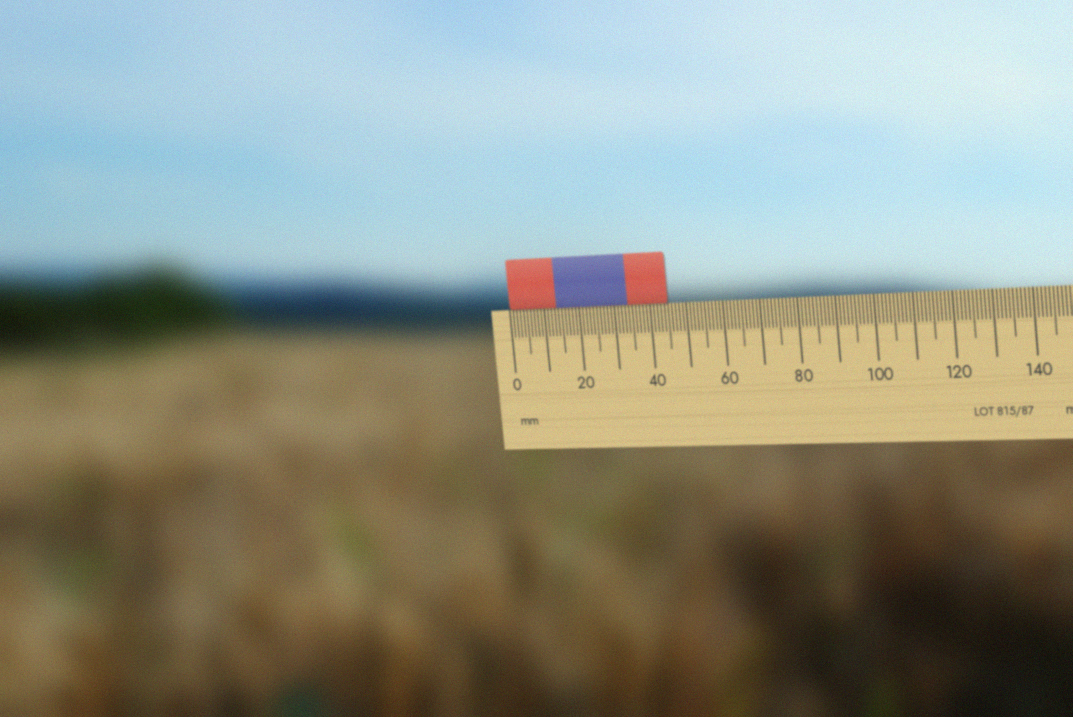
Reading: 45; mm
